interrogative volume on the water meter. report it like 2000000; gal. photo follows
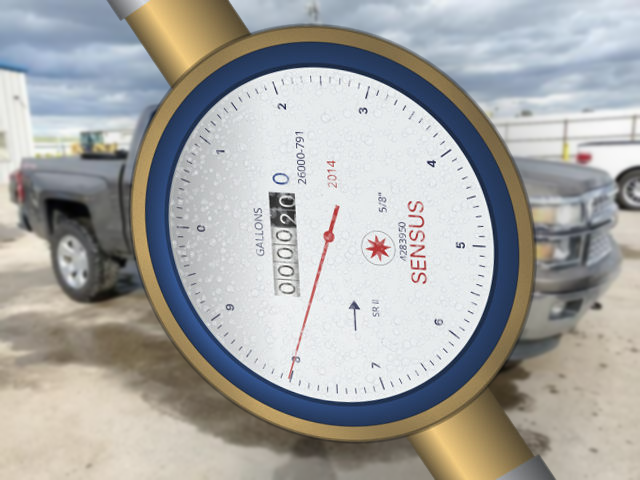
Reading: 198.0; gal
